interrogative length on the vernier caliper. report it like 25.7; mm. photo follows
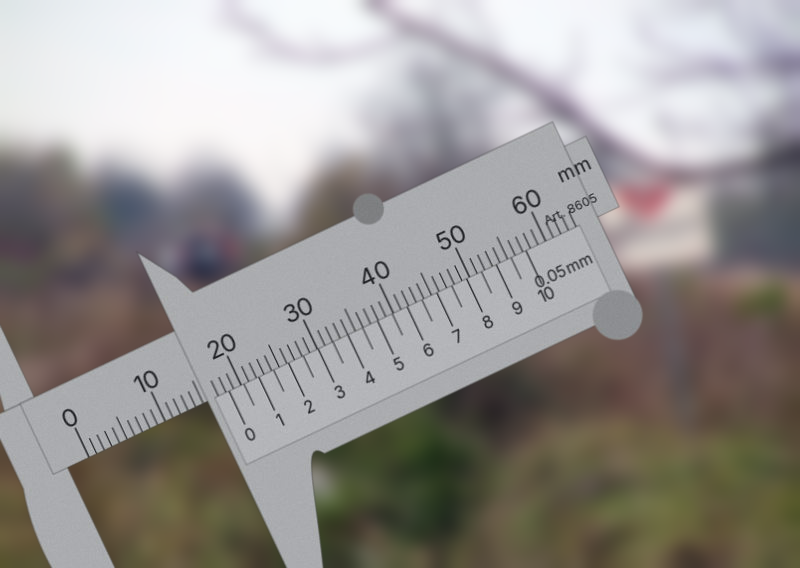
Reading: 18.4; mm
